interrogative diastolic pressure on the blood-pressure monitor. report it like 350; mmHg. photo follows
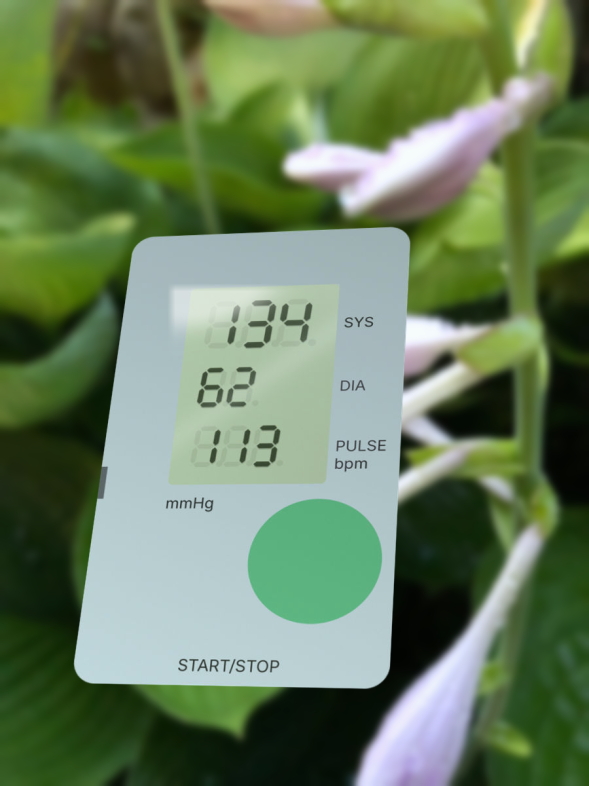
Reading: 62; mmHg
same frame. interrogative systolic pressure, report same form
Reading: 134; mmHg
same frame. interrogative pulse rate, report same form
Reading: 113; bpm
